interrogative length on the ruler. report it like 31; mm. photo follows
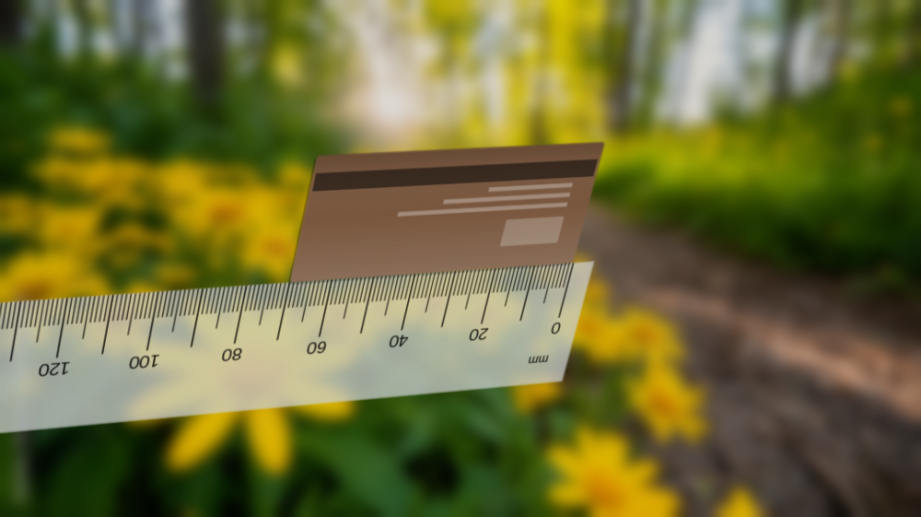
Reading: 70; mm
